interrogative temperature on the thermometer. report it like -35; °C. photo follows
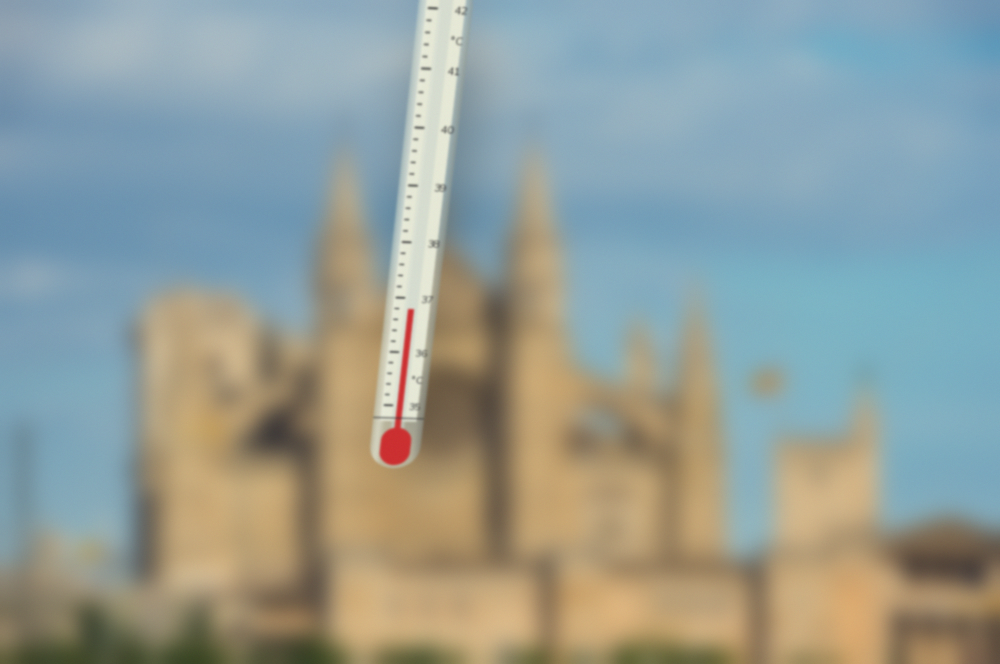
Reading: 36.8; °C
